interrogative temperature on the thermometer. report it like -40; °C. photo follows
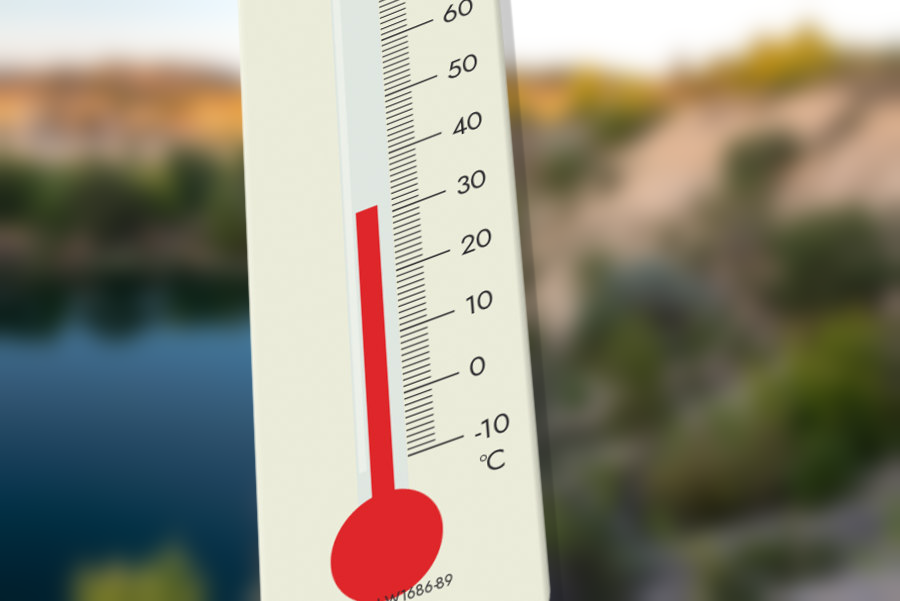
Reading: 32; °C
